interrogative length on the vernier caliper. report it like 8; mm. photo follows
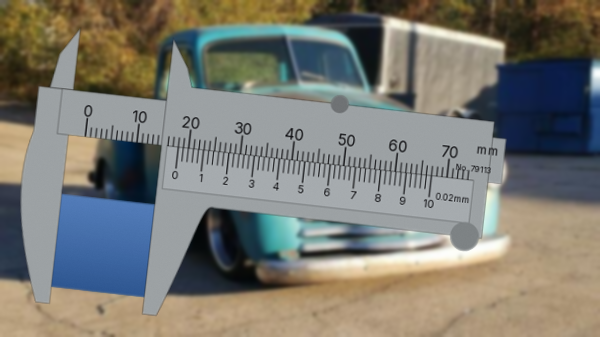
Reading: 18.0; mm
